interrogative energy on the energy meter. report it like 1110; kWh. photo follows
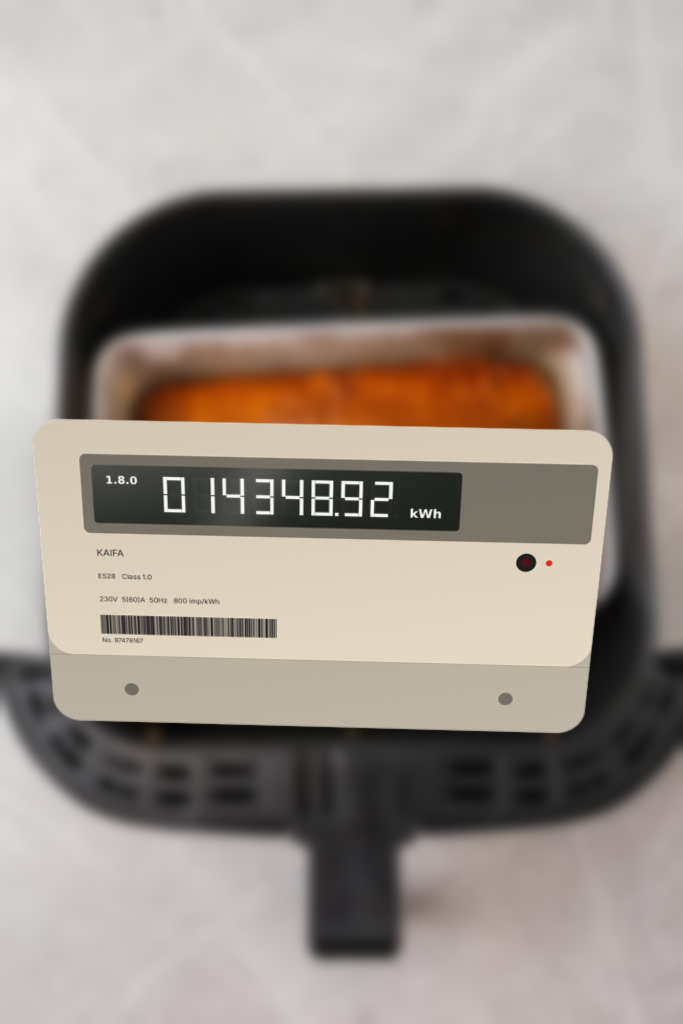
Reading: 14348.92; kWh
